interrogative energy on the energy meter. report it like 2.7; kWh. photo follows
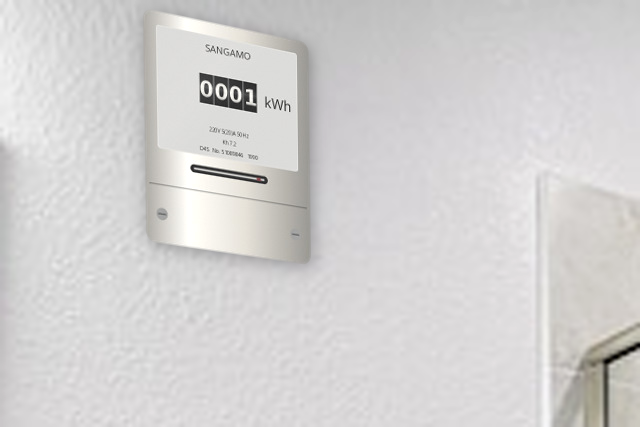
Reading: 1; kWh
